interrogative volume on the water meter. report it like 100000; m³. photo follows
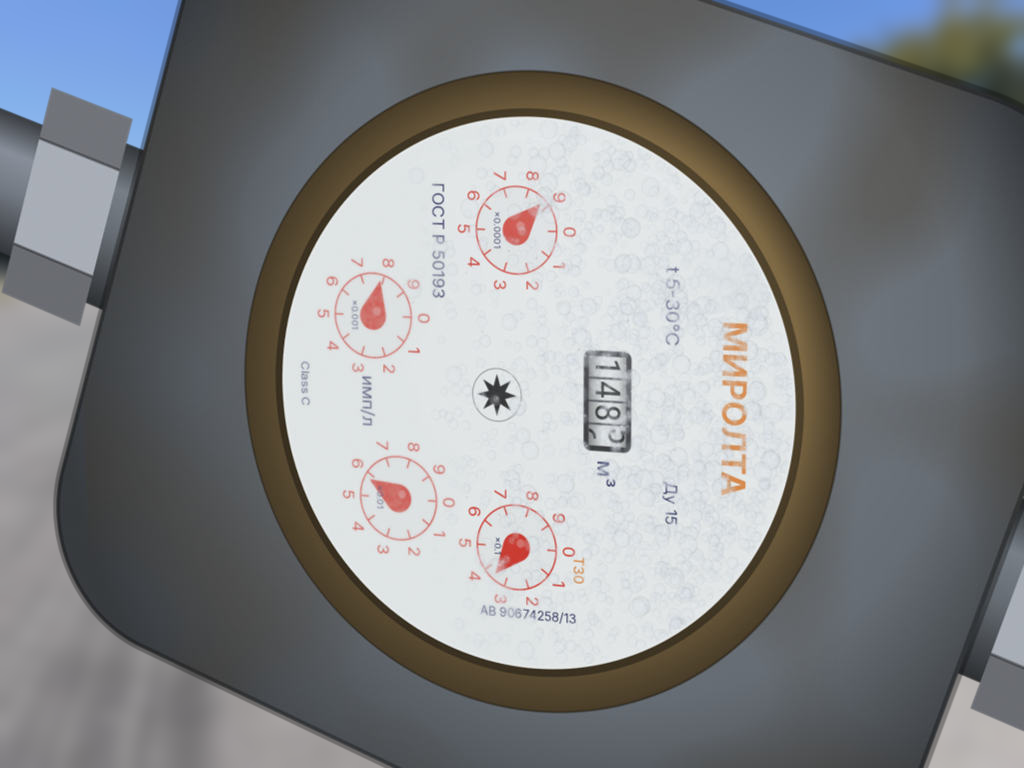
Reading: 1485.3578; m³
